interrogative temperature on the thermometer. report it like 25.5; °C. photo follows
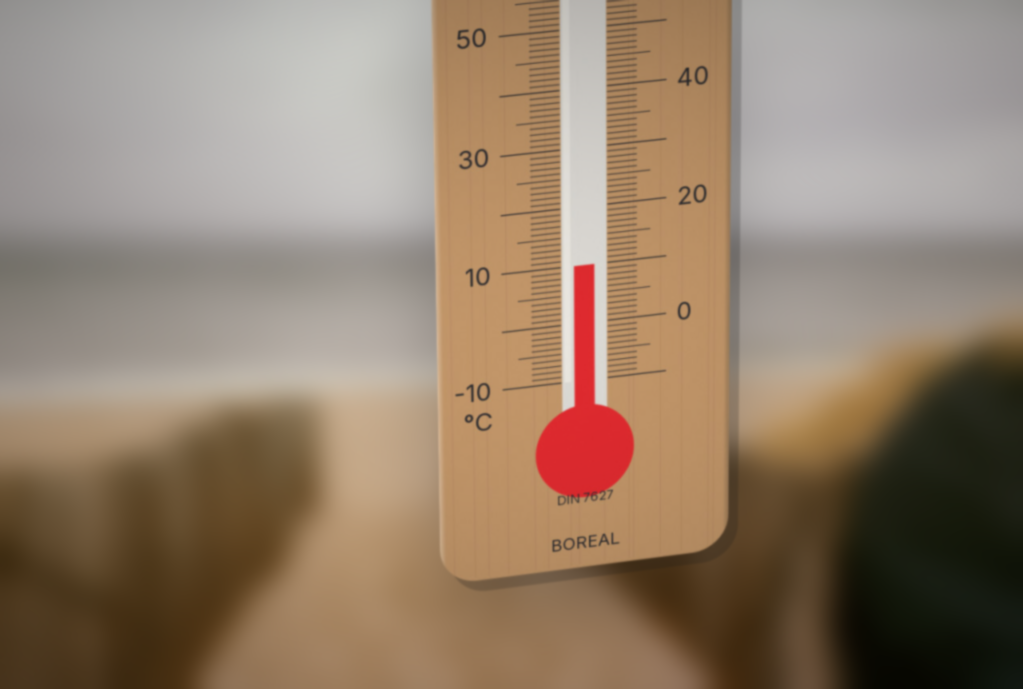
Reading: 10; °C
